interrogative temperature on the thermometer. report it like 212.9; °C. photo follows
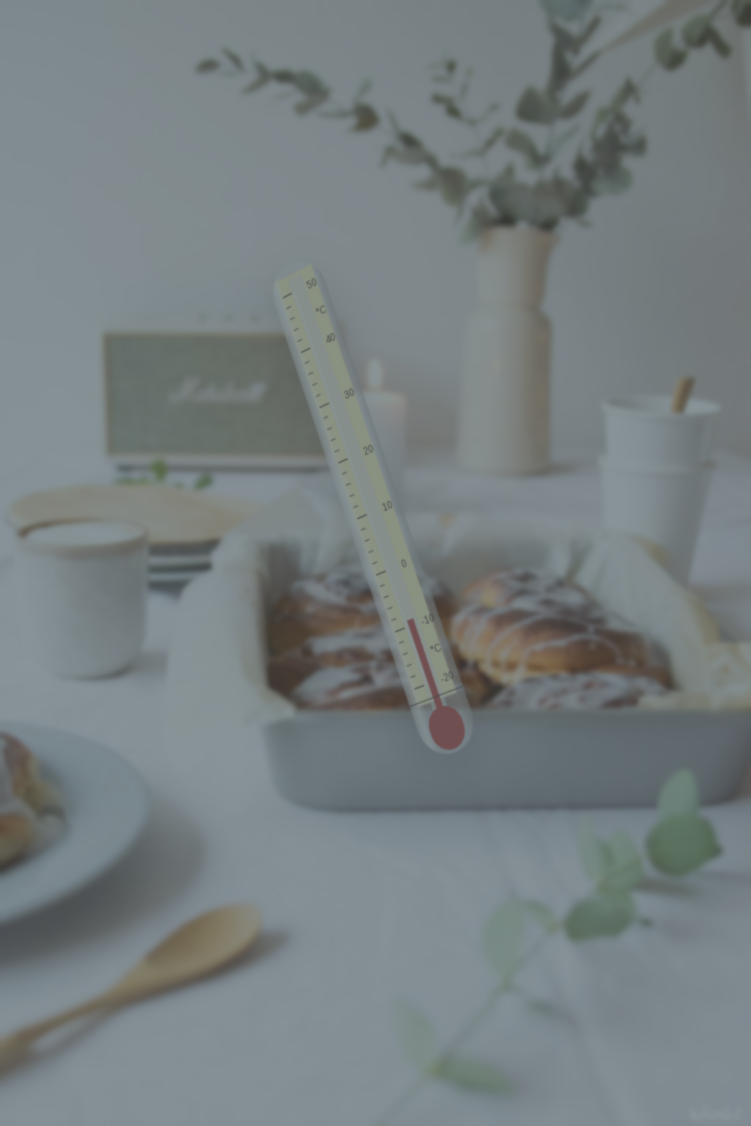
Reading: -9; °C
